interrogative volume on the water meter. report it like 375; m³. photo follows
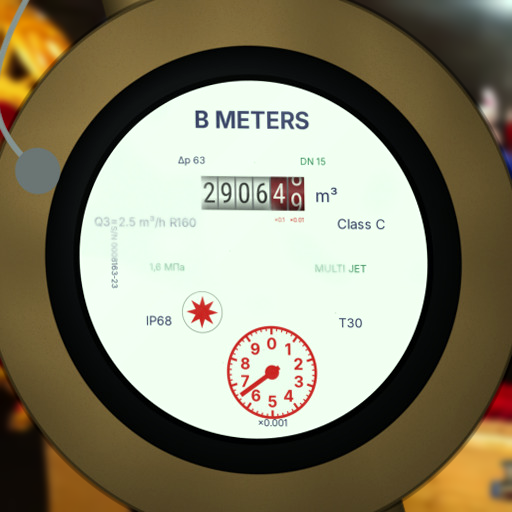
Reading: 2906.486; m³
